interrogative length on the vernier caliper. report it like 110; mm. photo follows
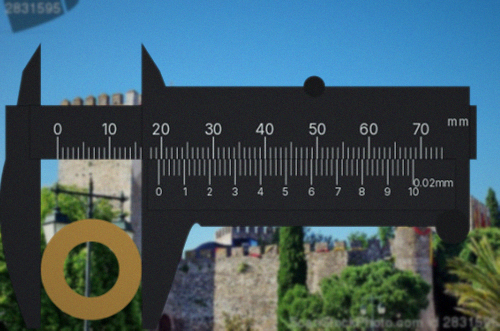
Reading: 19.5; mm
